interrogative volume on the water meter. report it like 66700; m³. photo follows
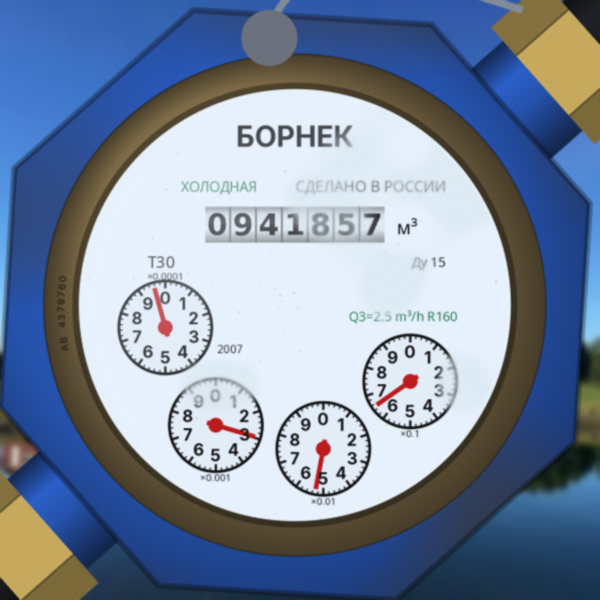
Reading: 941857.6529; m³
